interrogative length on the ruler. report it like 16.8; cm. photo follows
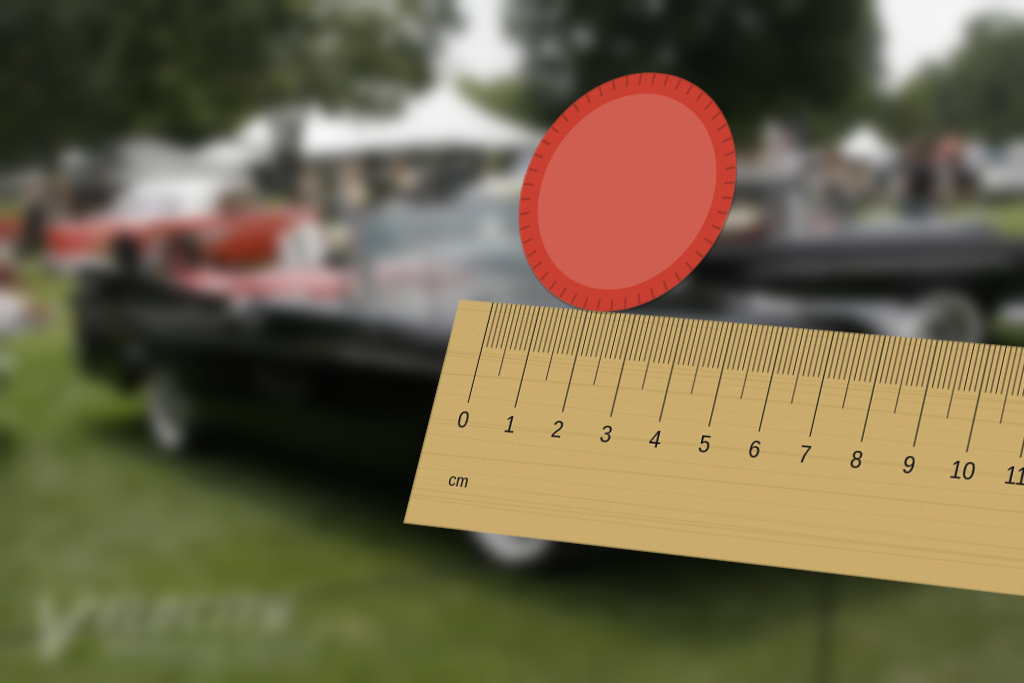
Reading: 4.4; cm
